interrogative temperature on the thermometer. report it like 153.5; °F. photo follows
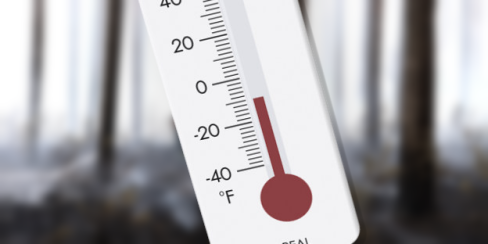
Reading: -10; °F
